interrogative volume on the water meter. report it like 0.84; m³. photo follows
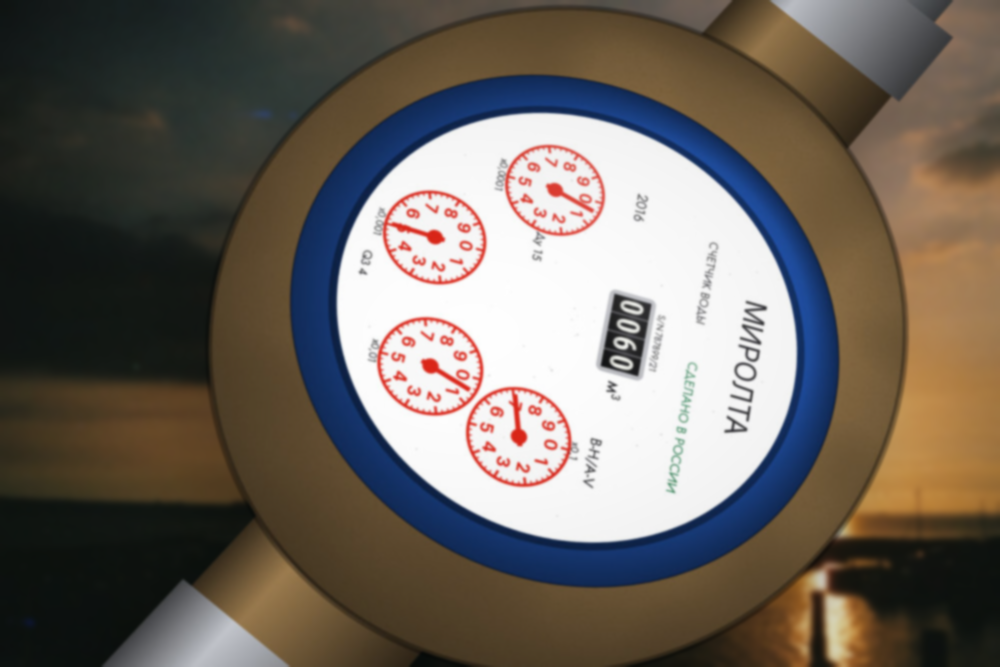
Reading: 60.7050; m³
